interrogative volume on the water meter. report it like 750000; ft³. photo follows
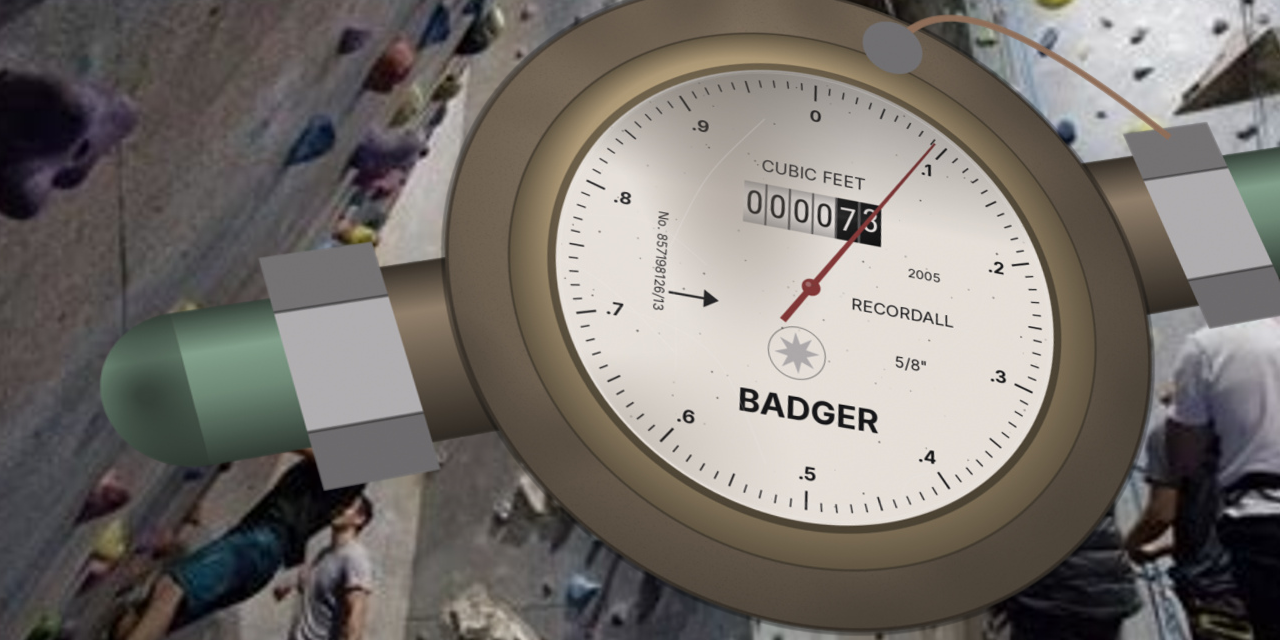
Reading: 73.09; ft³
